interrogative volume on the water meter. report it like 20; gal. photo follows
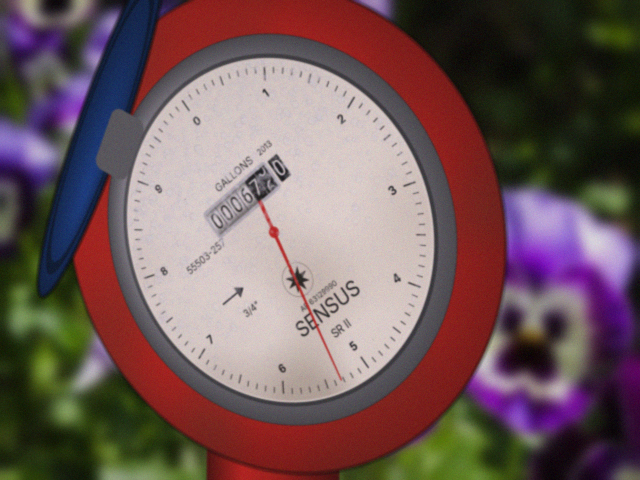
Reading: 6755.3; gal
